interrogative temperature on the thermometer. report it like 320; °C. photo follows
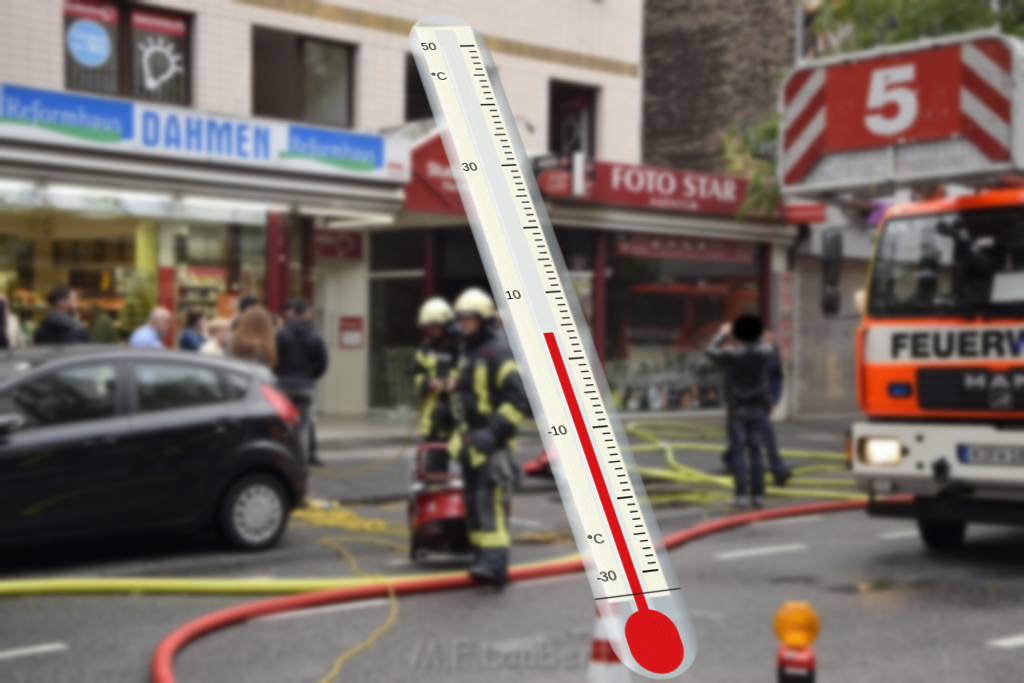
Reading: 4; °C
